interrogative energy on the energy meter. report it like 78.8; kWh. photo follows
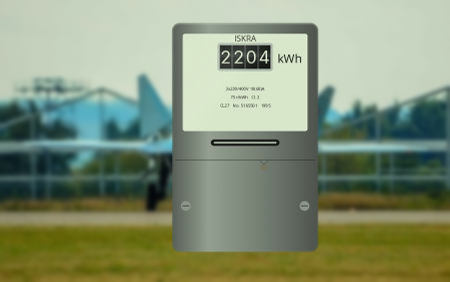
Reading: 2204; kWh
